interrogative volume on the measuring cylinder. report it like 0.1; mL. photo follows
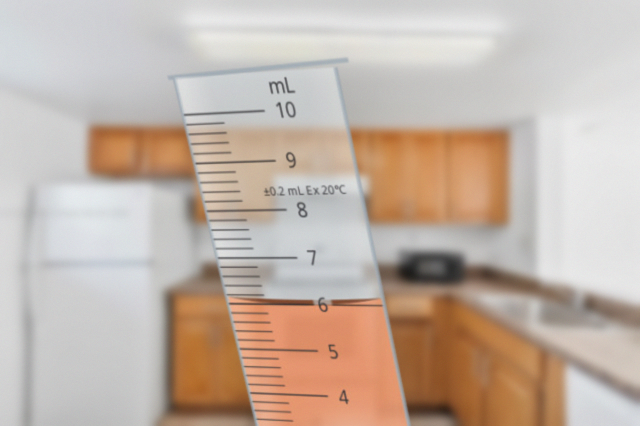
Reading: 6; mL
